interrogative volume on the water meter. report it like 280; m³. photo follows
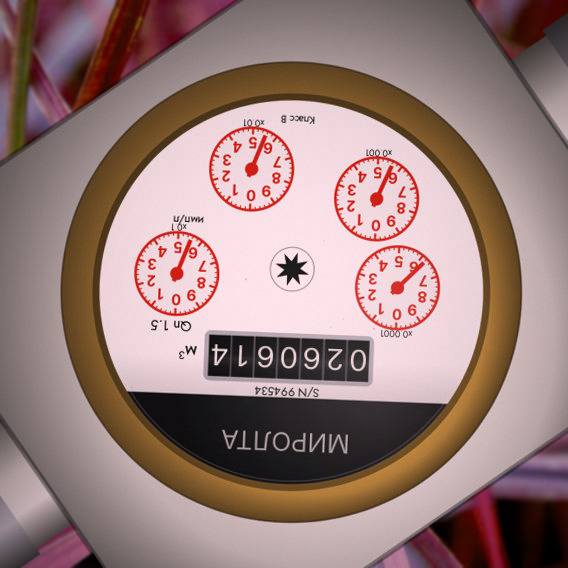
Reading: 260614.5556; m³
